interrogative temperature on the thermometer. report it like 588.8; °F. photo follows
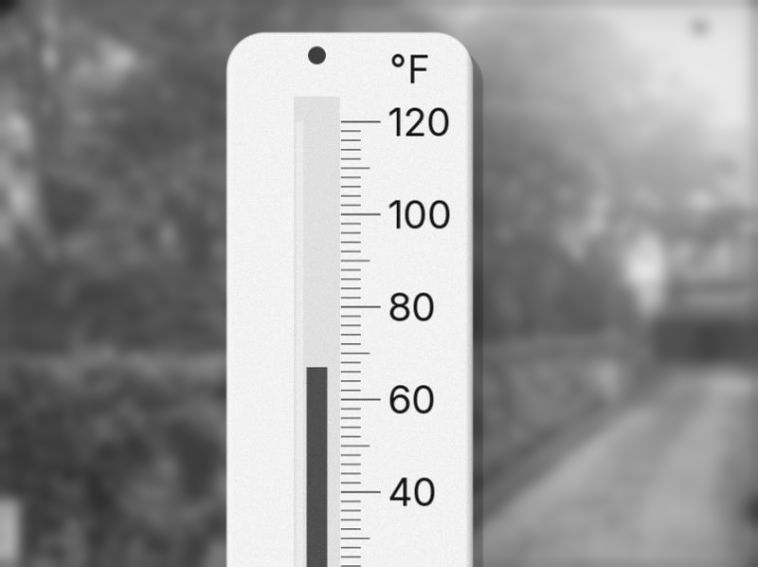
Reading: 67; °F
